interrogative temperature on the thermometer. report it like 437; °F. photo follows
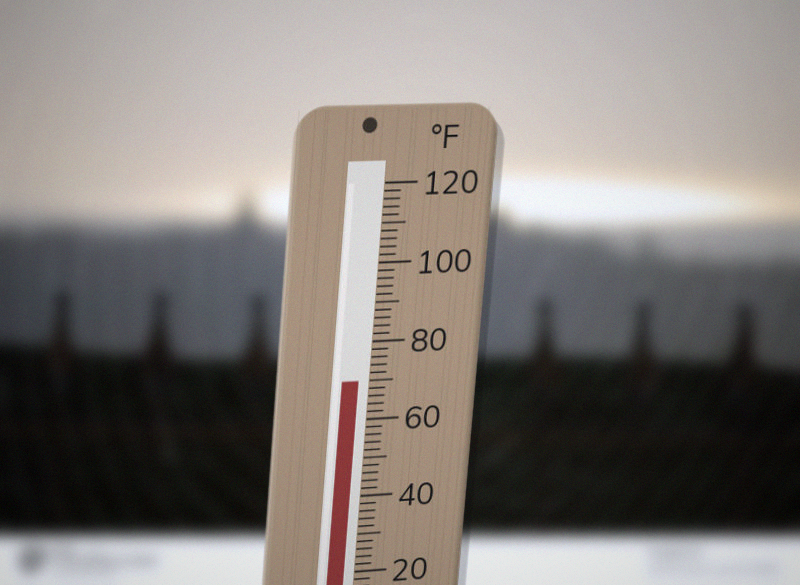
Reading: 70; °F
